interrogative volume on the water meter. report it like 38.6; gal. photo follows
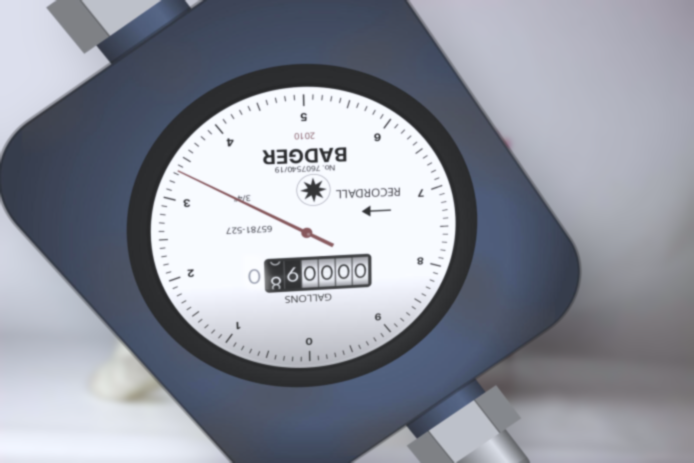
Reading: 983.3; gal
